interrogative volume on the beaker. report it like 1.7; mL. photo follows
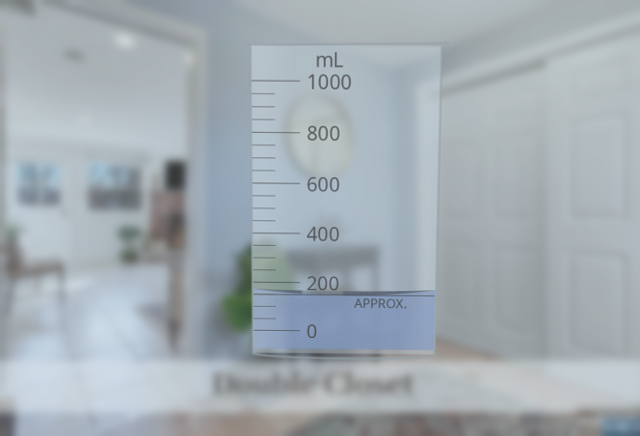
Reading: 150; mL
